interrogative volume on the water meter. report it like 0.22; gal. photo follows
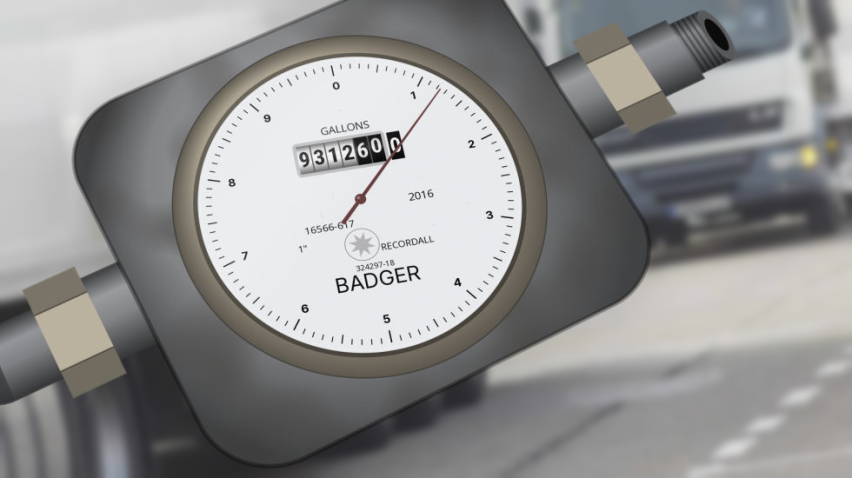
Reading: 9312601.2; gal
